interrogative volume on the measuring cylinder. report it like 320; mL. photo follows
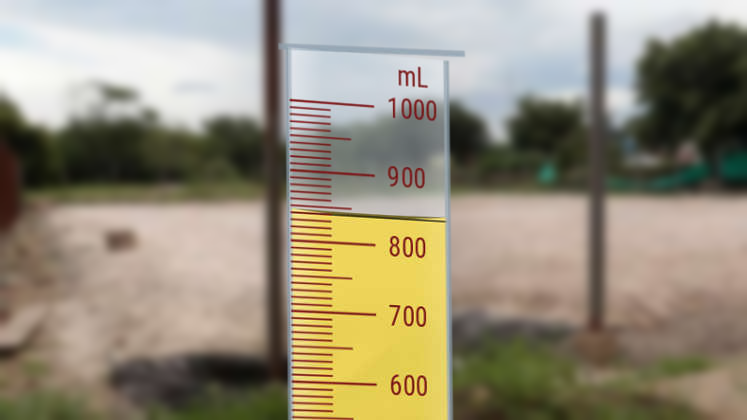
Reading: 840; mL
